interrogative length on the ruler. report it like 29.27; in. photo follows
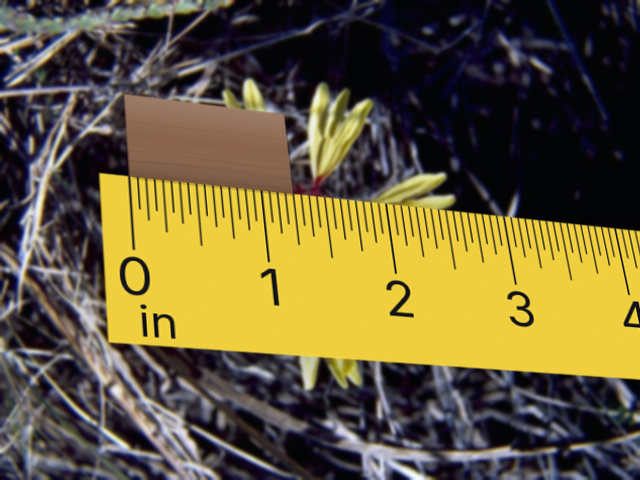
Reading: 1.25; in
